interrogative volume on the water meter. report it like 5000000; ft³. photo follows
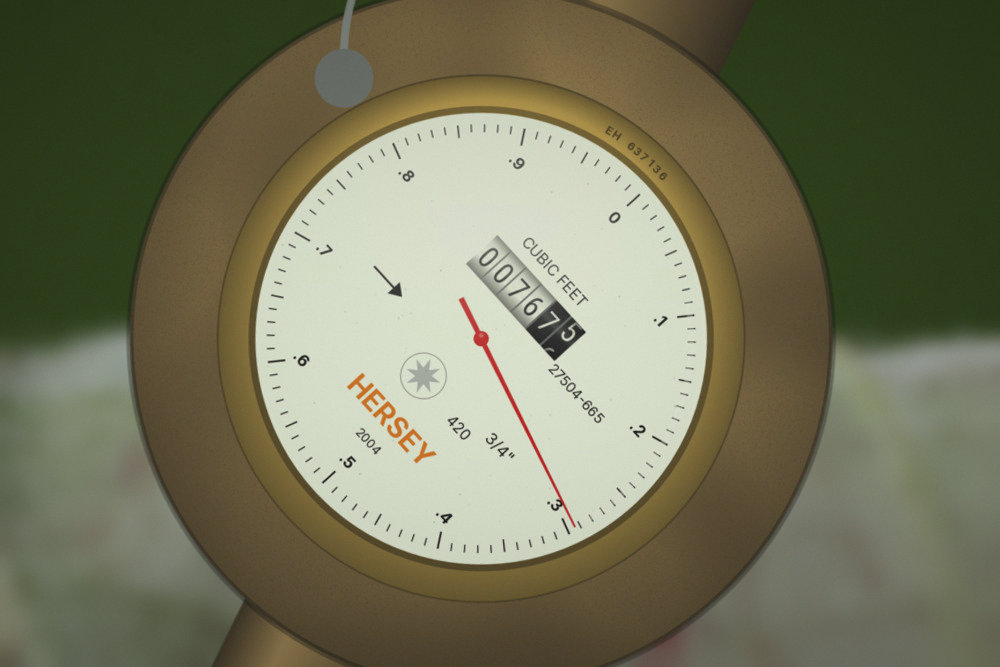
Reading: 7675.29; ft³
